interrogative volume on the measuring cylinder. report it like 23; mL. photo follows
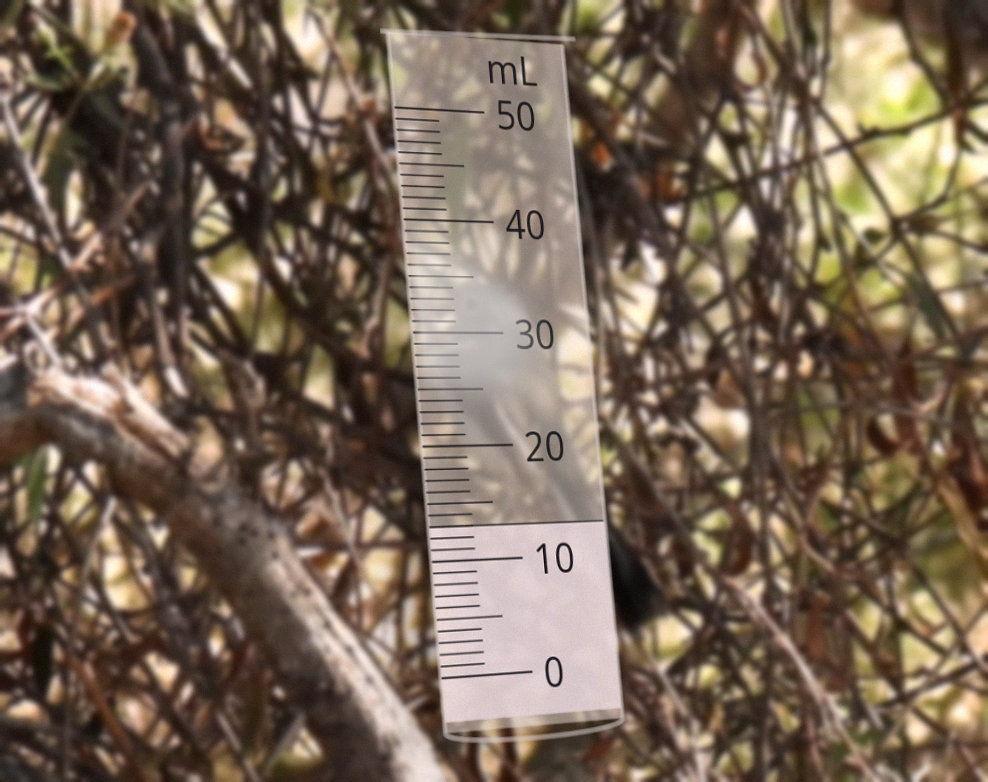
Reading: 13; mL
